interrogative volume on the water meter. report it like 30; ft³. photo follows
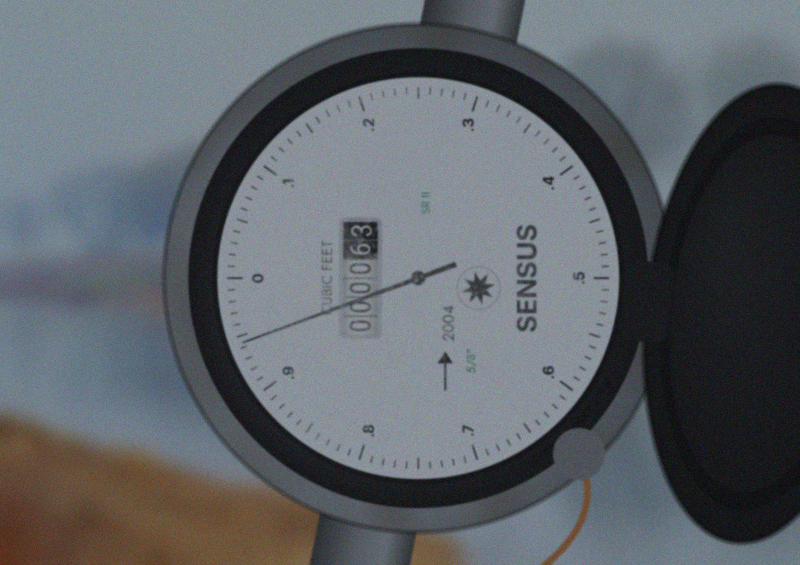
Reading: 62.94; ft³
